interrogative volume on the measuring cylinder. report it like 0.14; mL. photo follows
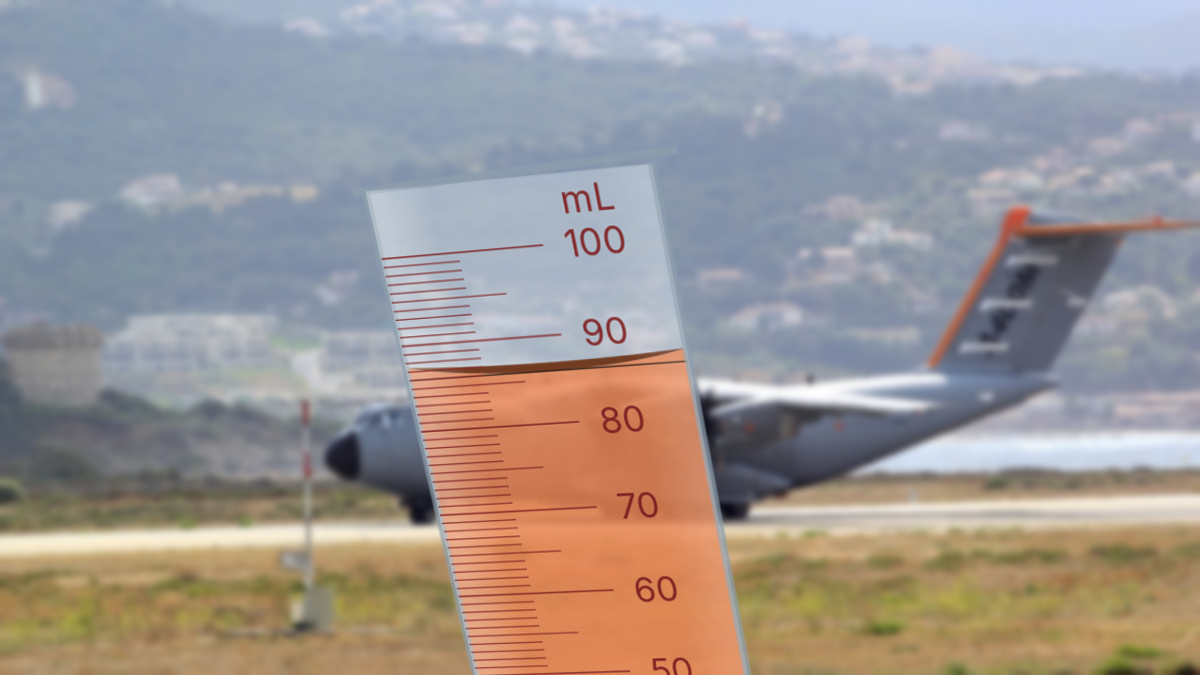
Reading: 86; mL
